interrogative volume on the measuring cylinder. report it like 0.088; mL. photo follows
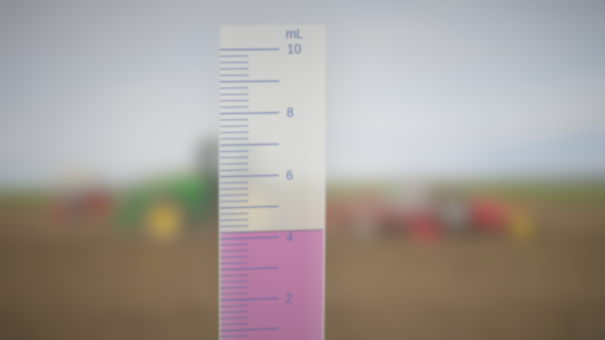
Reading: 4.2; mL
